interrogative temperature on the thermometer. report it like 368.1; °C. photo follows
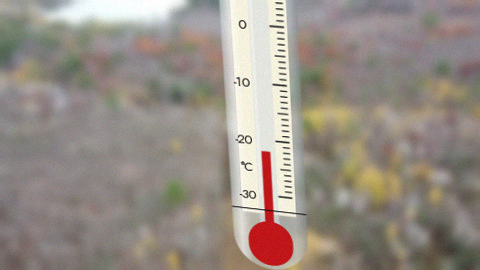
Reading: -22; °C
